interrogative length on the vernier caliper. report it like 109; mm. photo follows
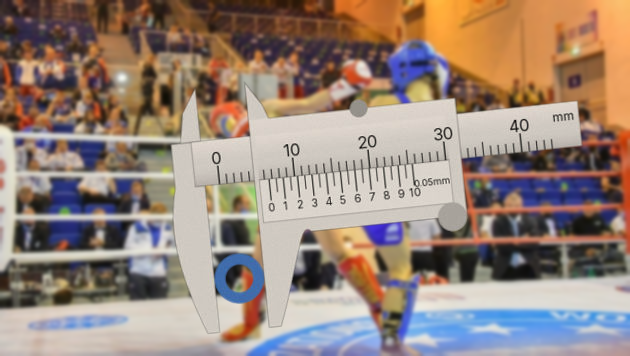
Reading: 6.6; mm
